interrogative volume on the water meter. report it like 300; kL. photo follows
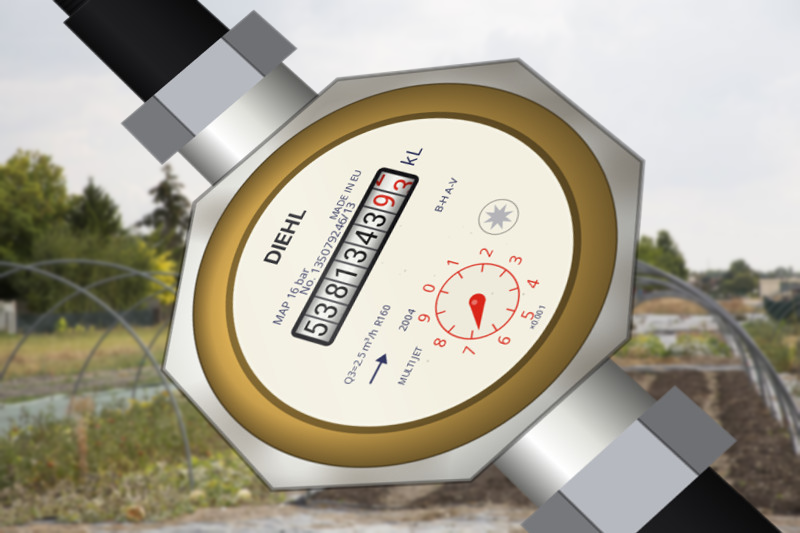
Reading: 5381343.926; kL
